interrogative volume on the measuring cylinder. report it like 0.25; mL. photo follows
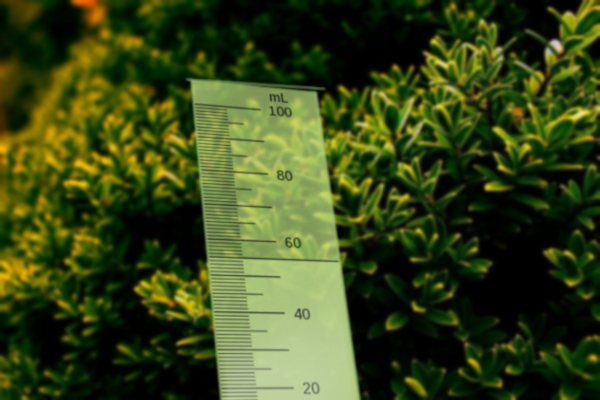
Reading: 55; mL
